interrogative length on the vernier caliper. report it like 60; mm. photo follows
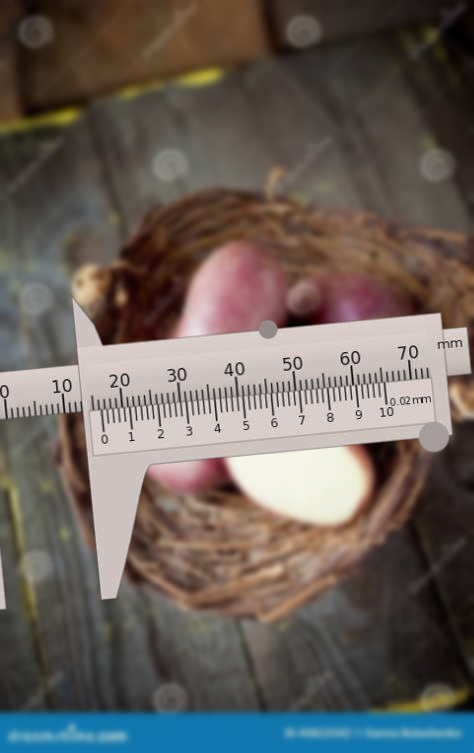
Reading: 16.4; mm
